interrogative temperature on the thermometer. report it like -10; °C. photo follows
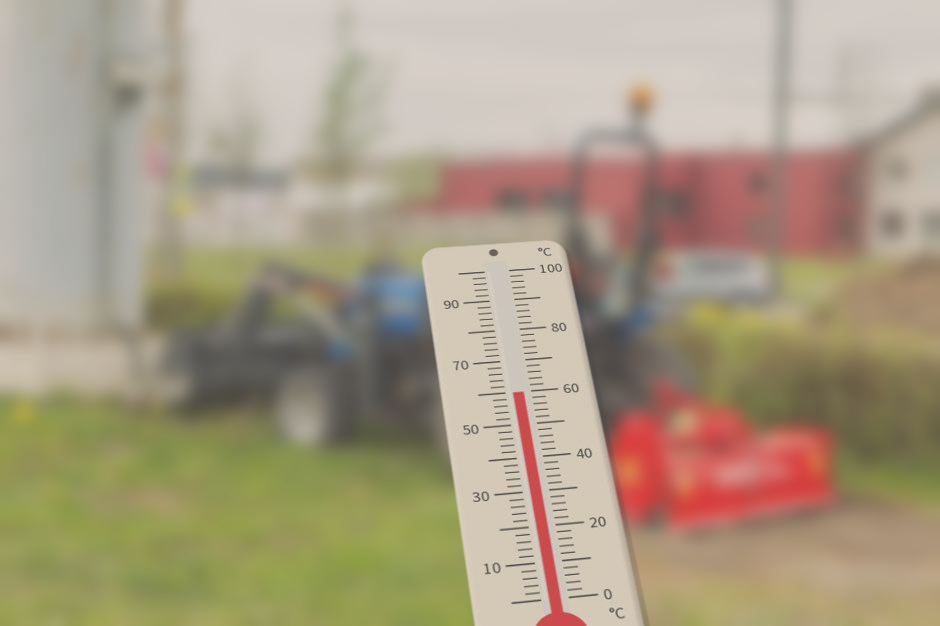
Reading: 60; °C
